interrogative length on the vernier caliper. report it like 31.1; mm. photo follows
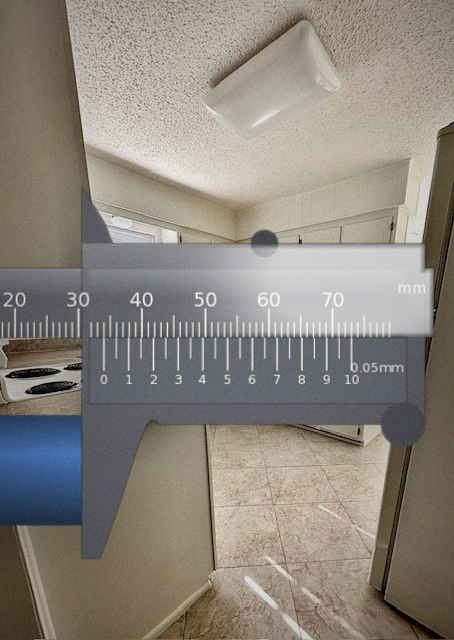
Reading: 34.0; mm
